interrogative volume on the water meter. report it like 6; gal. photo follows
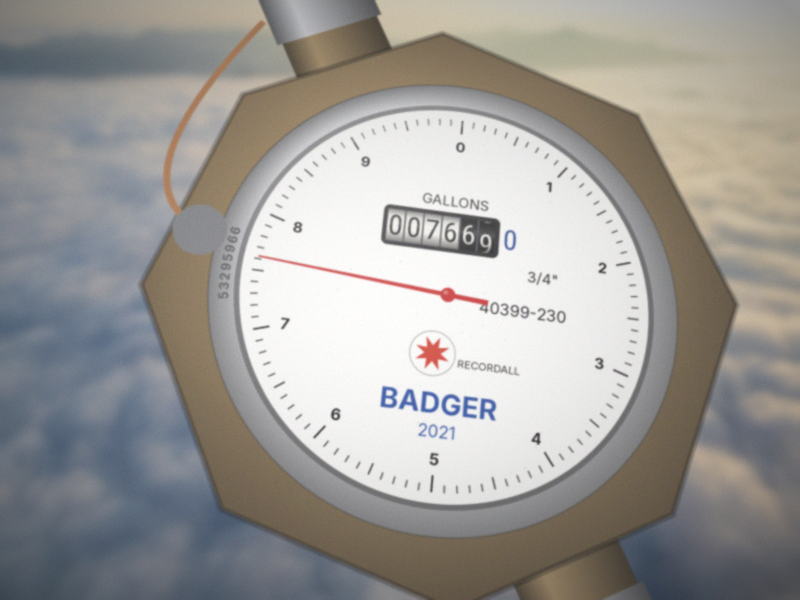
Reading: 76687.6; gal
